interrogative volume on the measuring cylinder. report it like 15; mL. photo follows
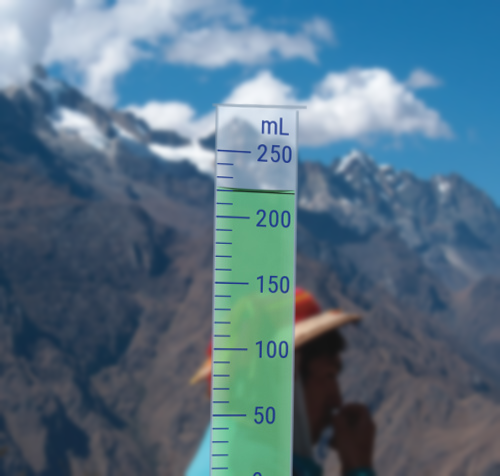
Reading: 220; mL
